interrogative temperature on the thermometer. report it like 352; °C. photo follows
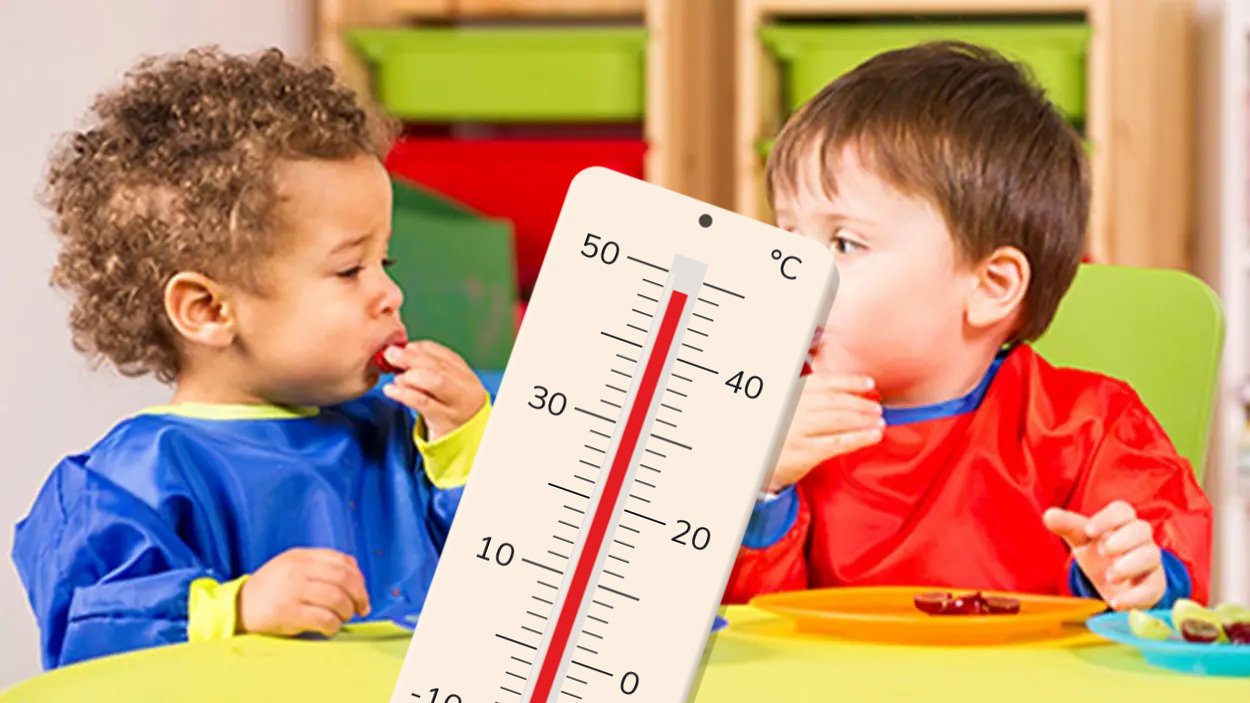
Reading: 48; °C
